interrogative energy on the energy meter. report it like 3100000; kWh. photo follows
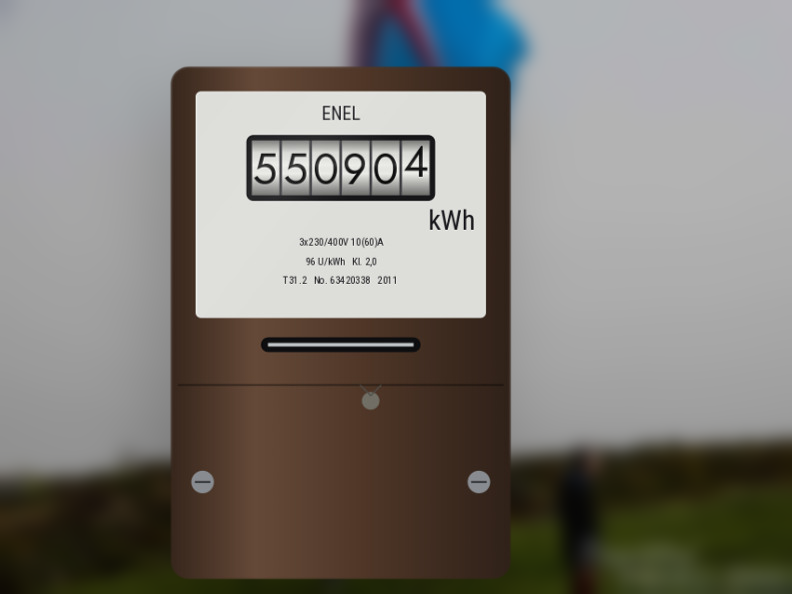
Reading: 550904; kWh
